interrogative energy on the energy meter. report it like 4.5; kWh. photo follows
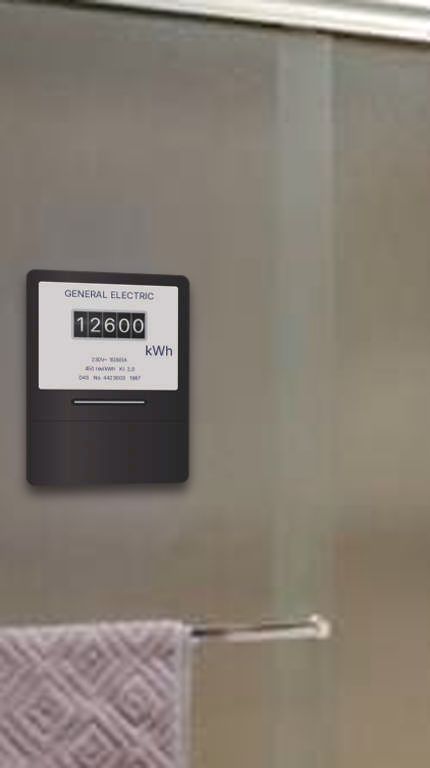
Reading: 12600; kWh
